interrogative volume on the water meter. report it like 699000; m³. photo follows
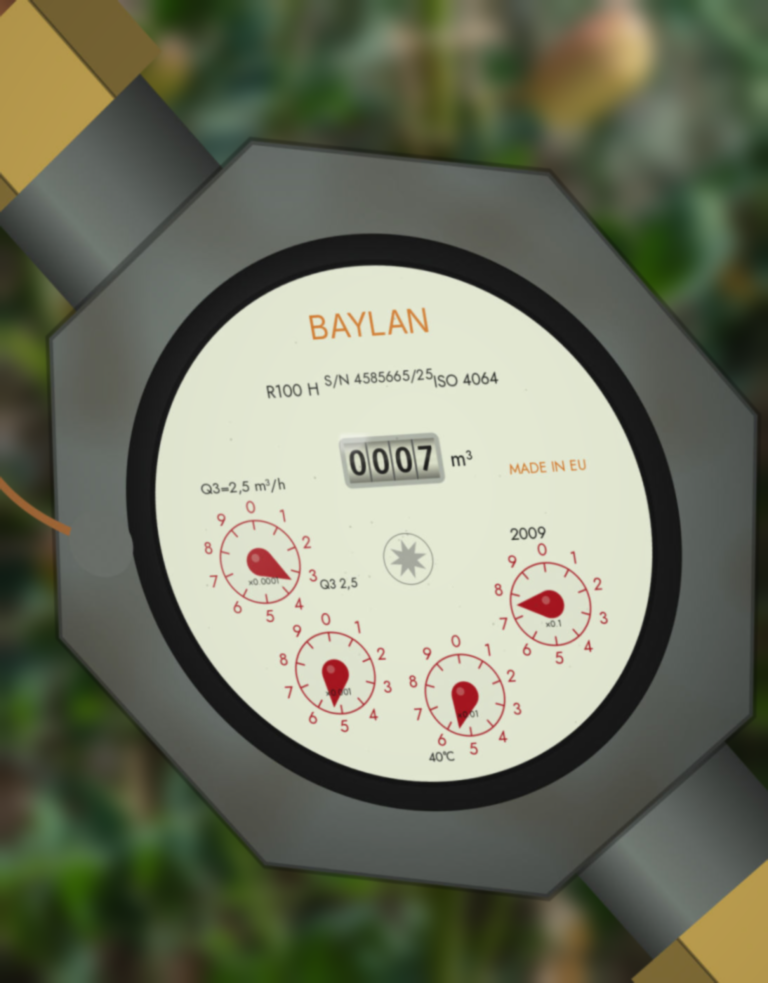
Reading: 7.7553; m³
